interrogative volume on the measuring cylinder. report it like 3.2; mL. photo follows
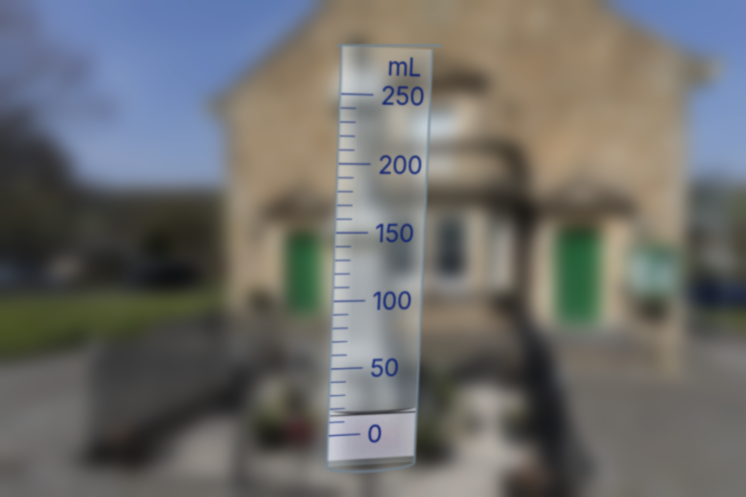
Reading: 15; mL
